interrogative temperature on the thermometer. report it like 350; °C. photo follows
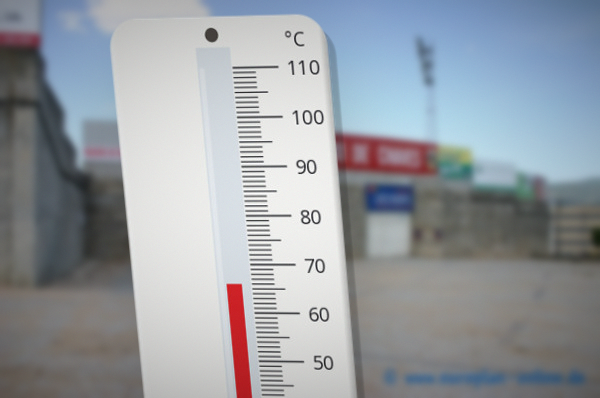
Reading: 66; °C
